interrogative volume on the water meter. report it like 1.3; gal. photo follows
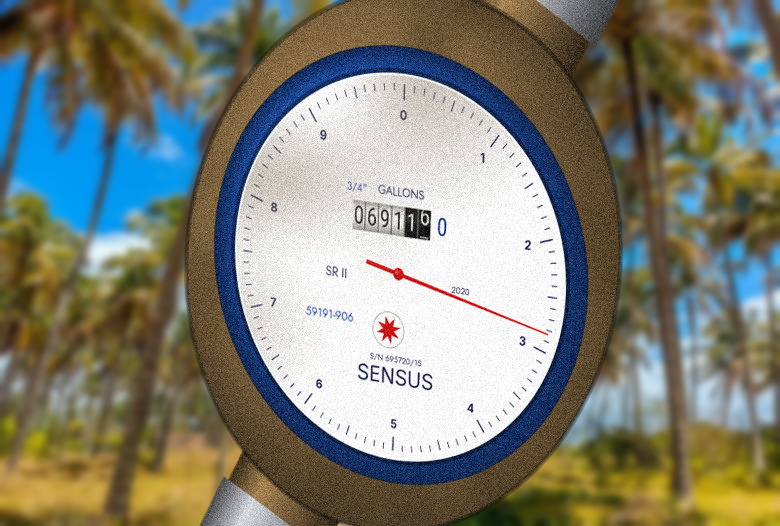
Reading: 691162.8; gal
